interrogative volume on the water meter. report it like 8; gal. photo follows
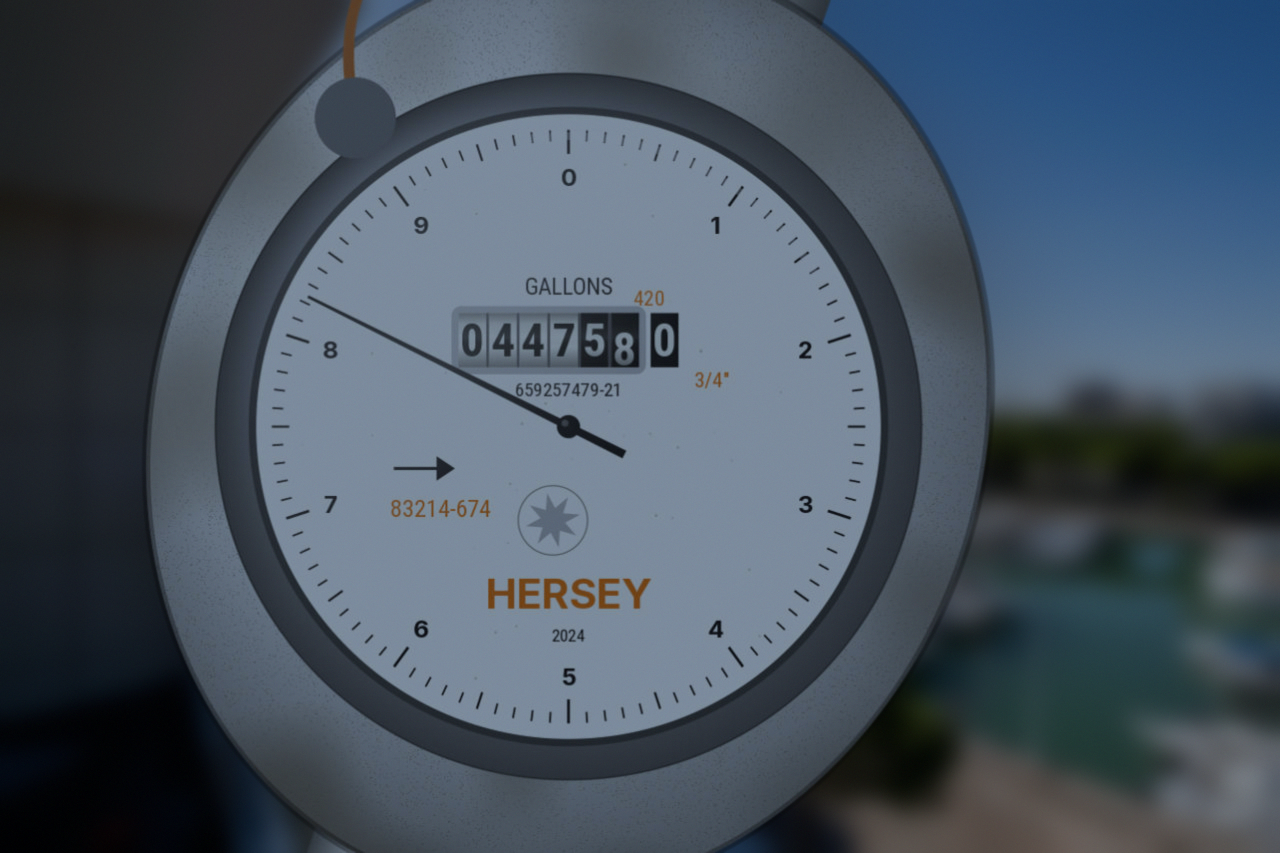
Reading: 447578.2; gal
